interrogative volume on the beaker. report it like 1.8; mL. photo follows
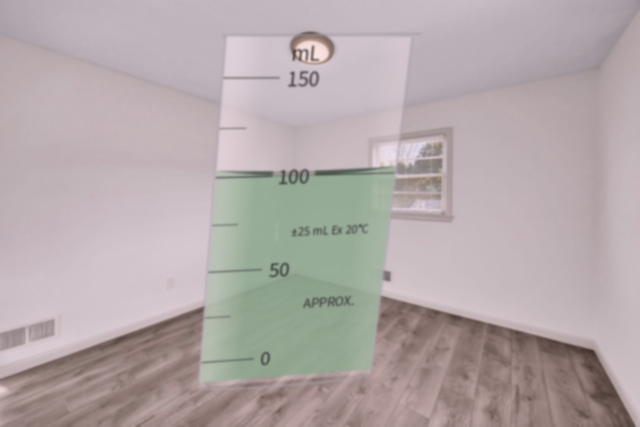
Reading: 100; mL
